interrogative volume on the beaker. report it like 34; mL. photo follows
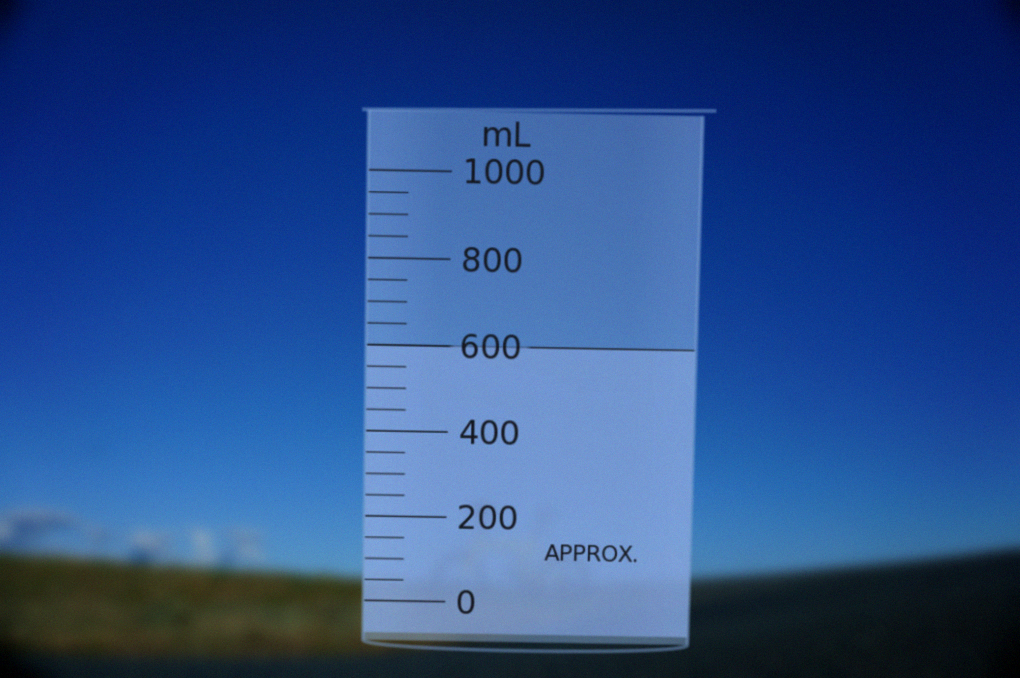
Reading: 600; mL
